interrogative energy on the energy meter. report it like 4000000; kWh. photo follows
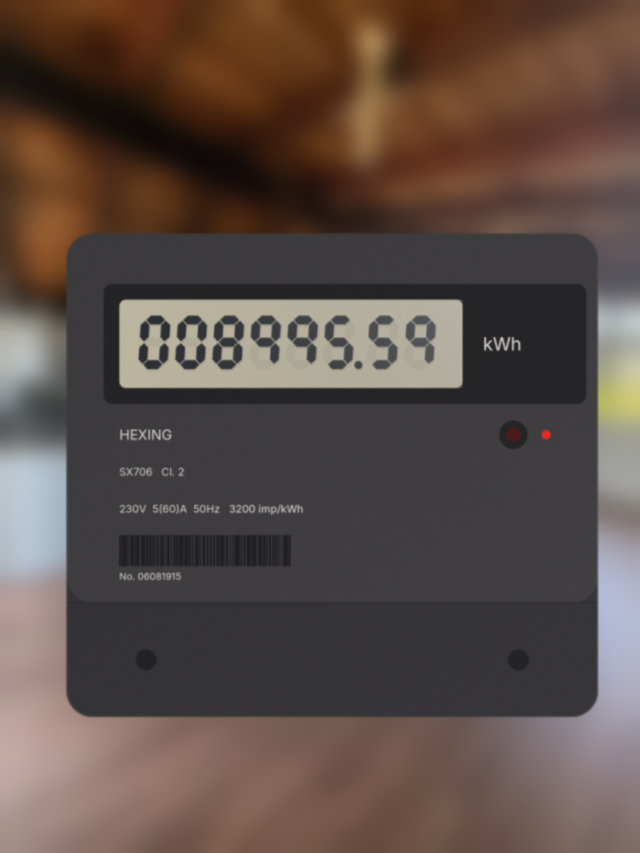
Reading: 8995.59; kWh
